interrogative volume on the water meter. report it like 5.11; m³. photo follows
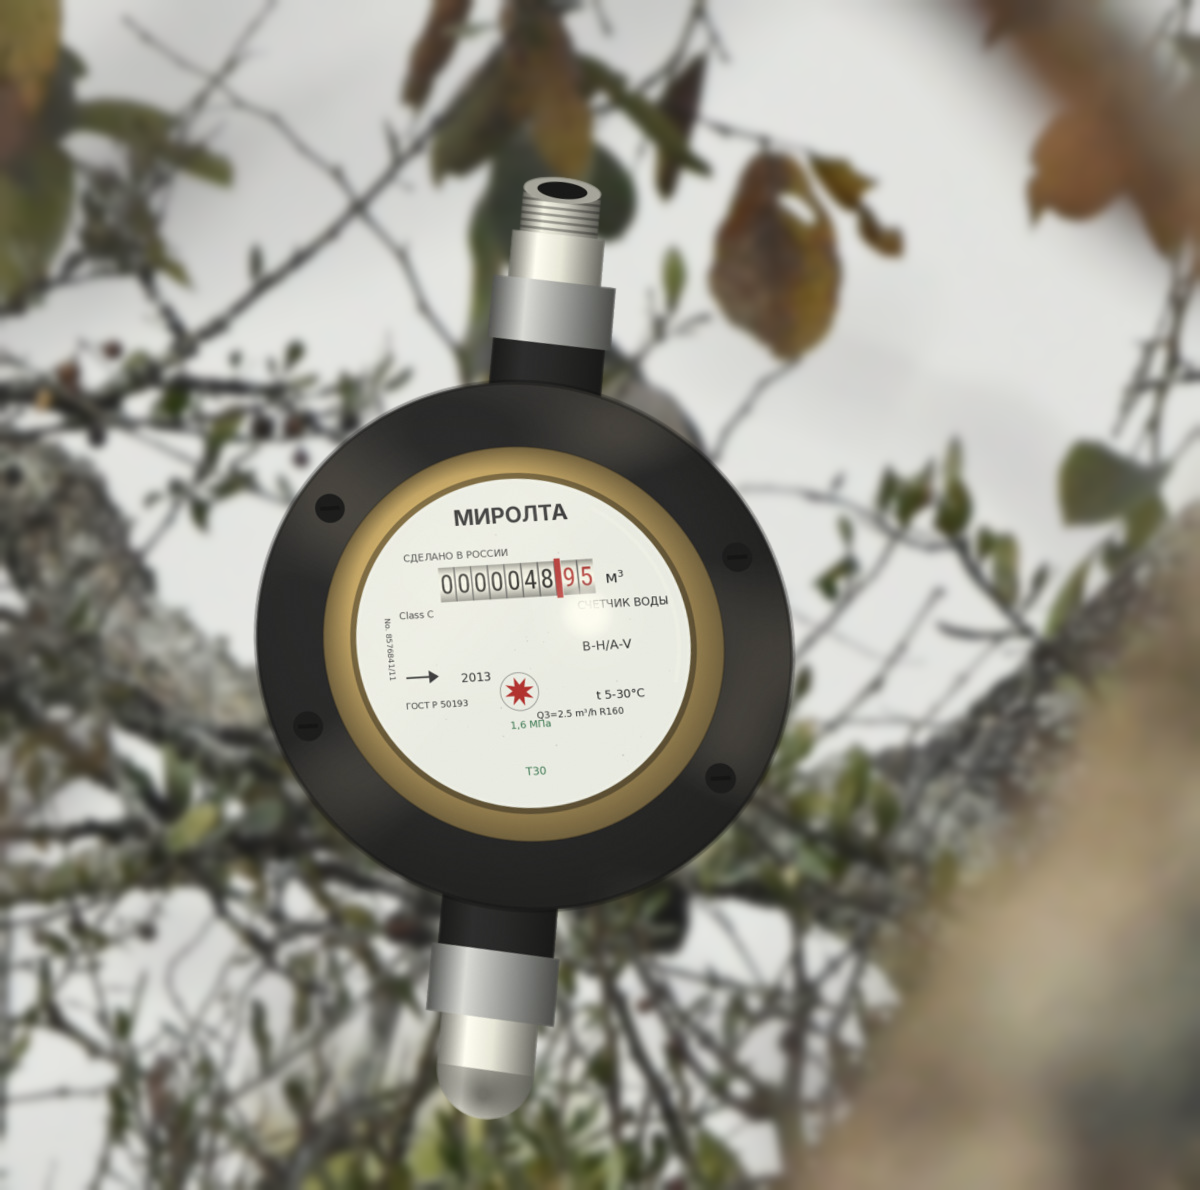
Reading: 48.95; m³
